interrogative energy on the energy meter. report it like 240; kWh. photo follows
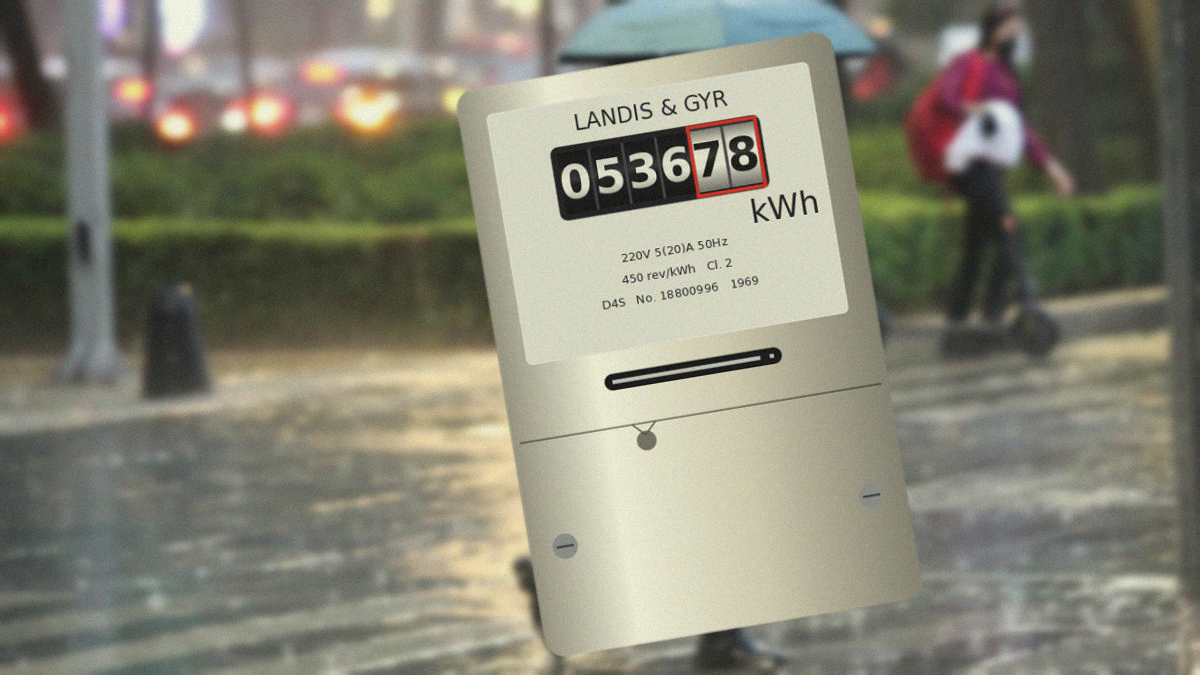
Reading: 536.78; kWh
